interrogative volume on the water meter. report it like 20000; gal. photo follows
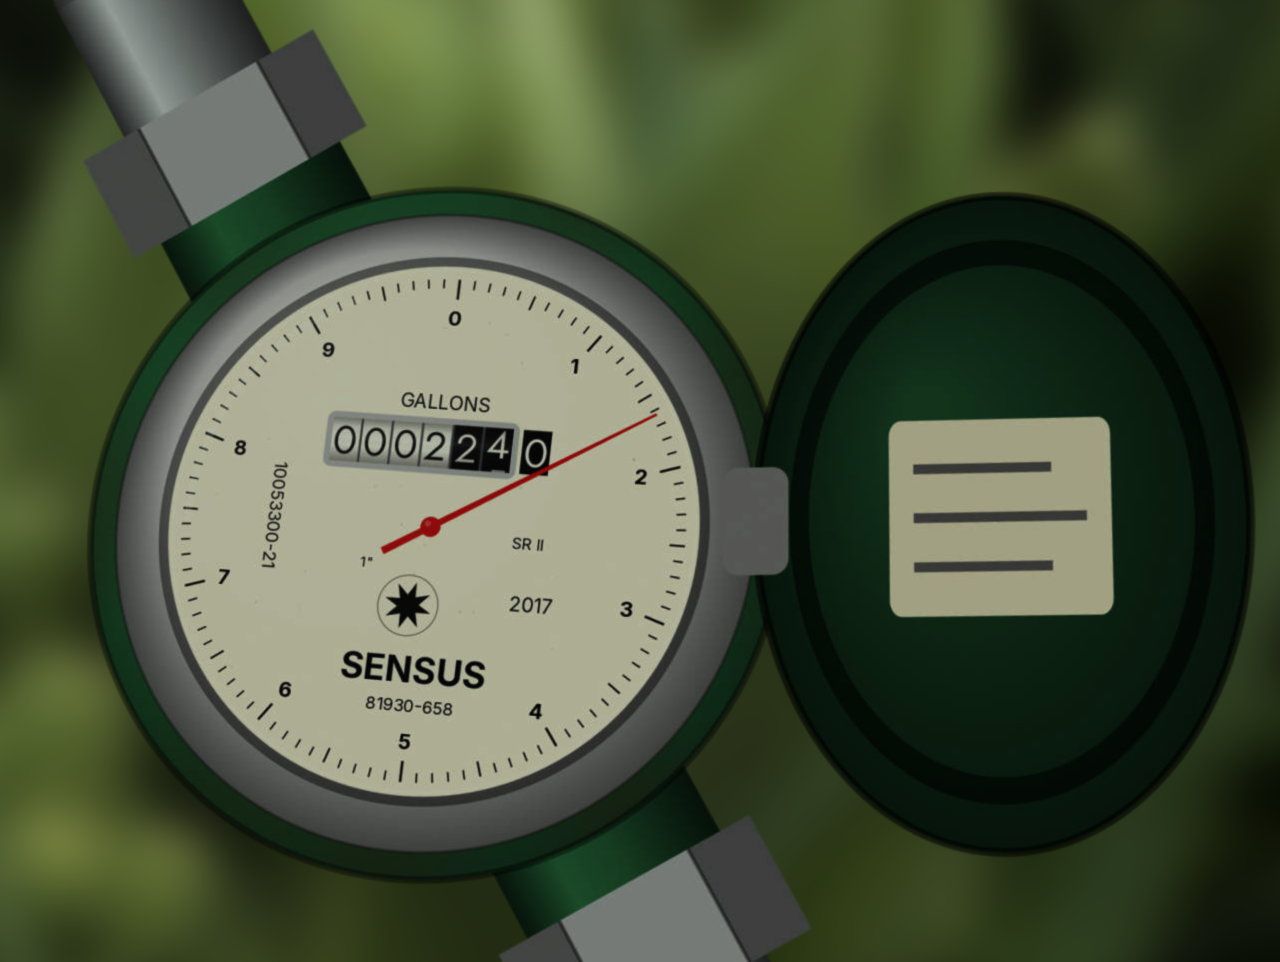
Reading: 2241.6; gal
